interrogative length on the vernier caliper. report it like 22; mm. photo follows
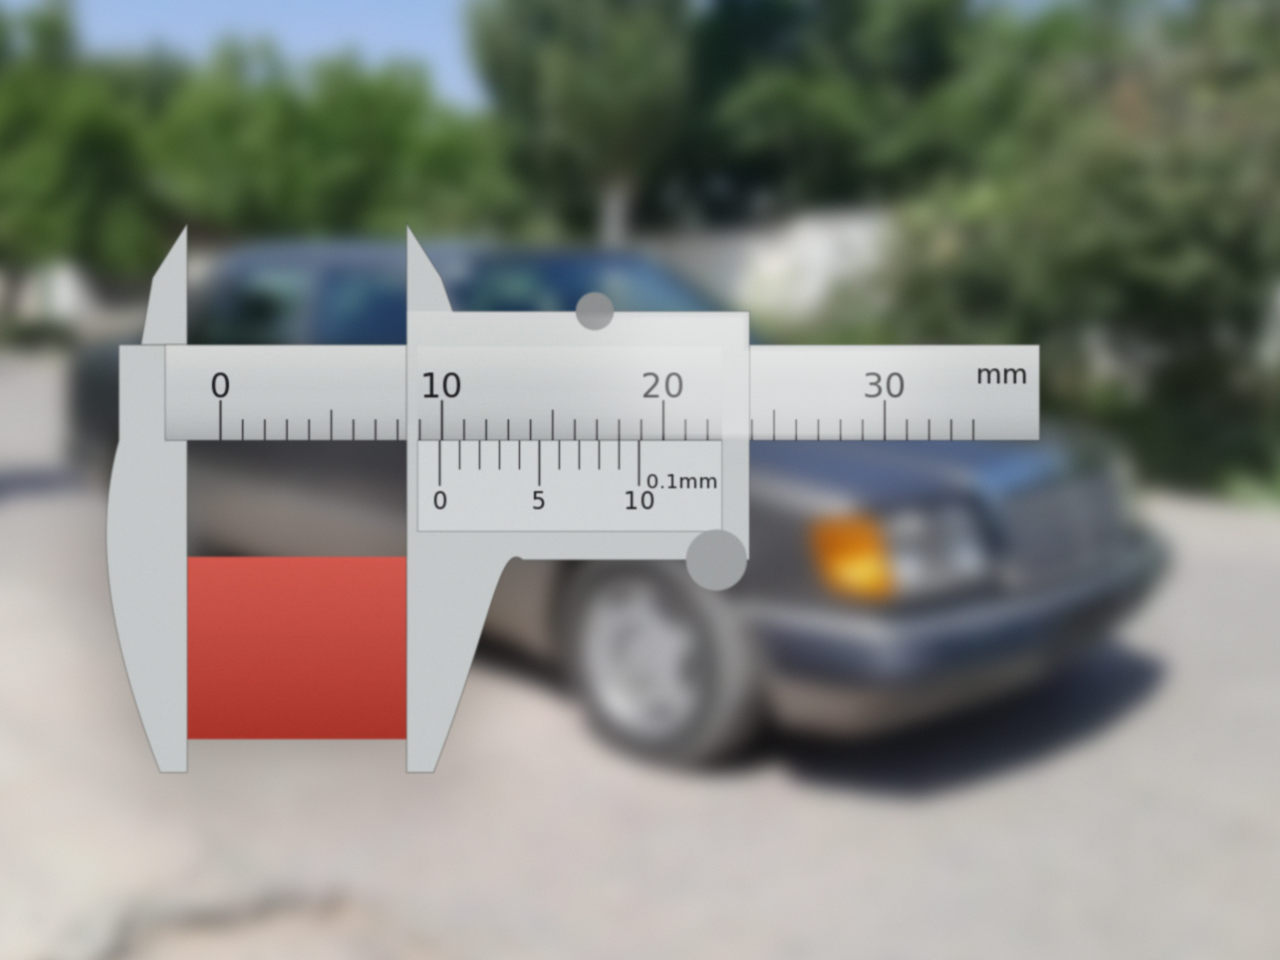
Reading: 9.9; mm
